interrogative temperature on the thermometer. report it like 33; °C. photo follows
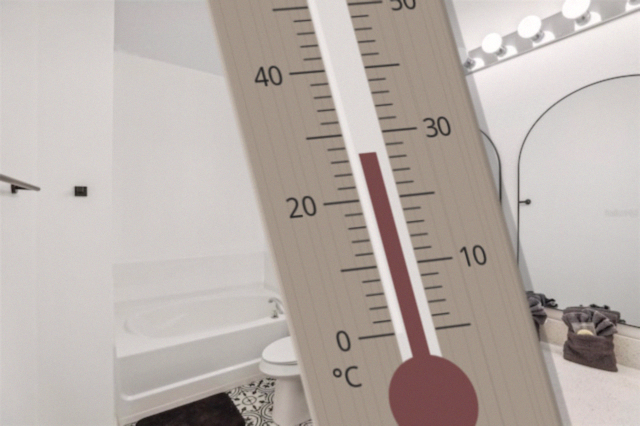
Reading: 27; °C
